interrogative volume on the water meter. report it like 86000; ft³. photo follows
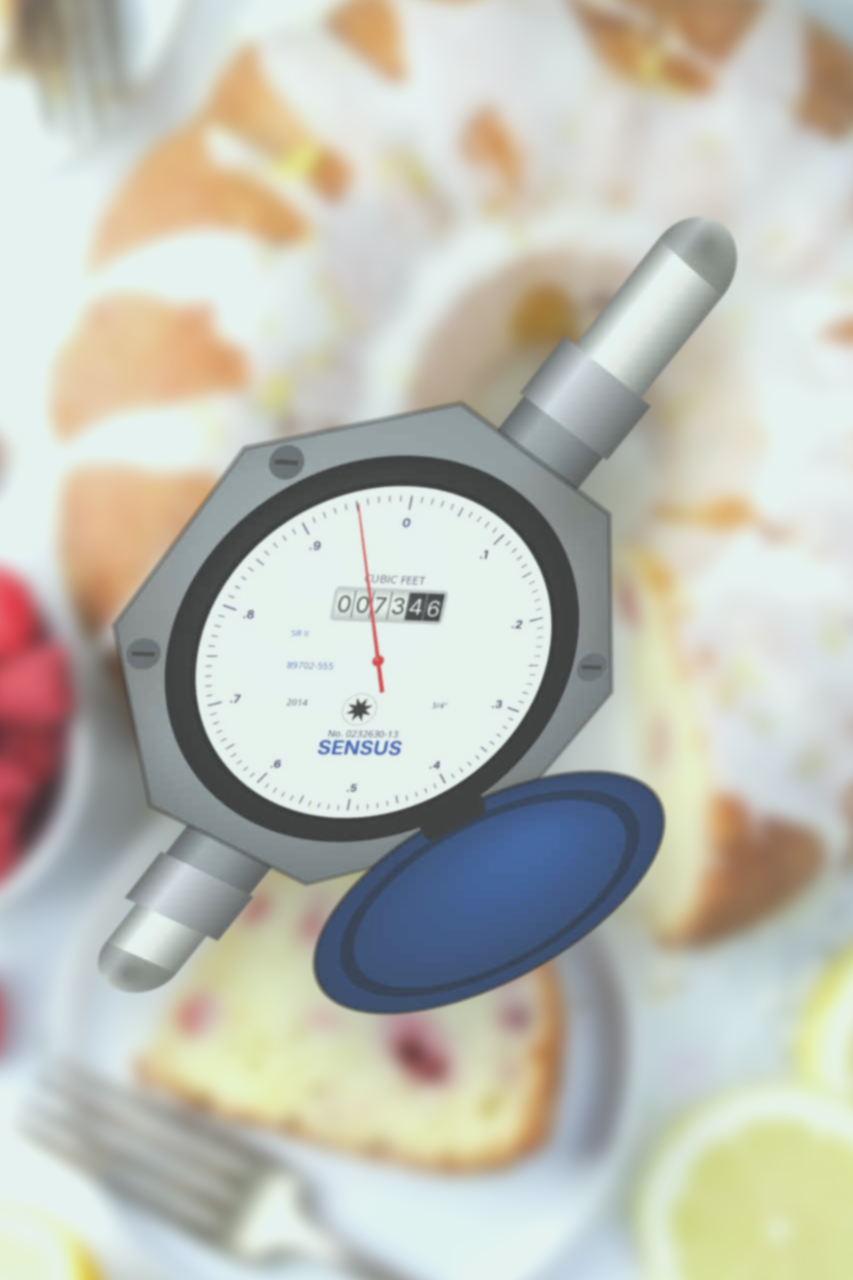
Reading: 7345.95; ft³
